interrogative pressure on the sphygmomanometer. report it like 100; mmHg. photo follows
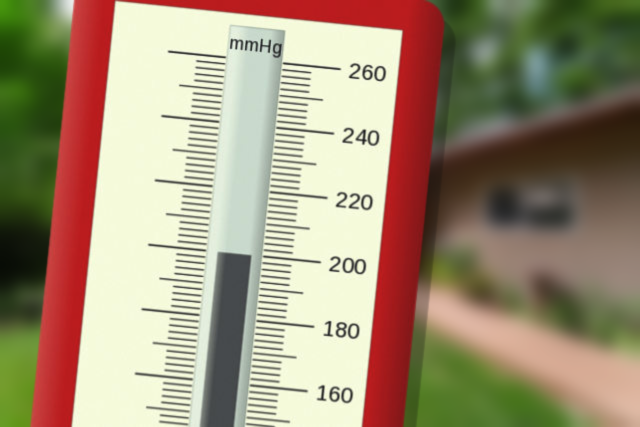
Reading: 200; mmHg
